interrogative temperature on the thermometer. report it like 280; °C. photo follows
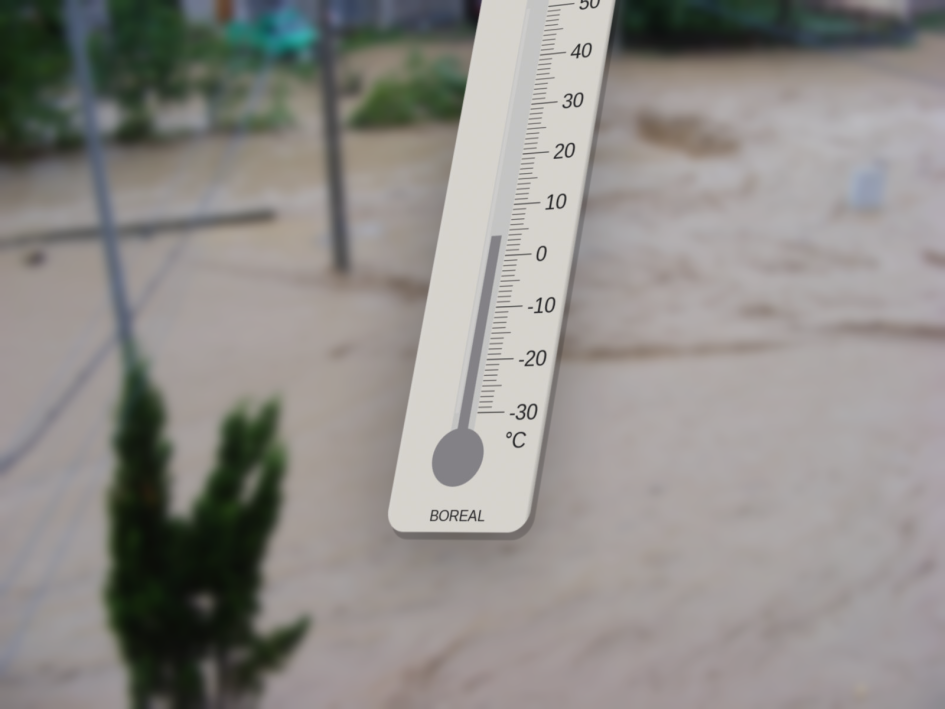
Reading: 4; °C
